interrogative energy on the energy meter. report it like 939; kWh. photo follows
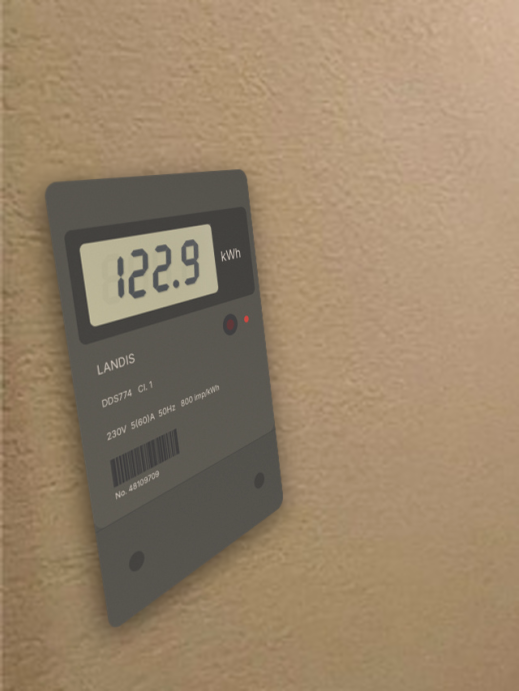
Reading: 122.9; kWh
